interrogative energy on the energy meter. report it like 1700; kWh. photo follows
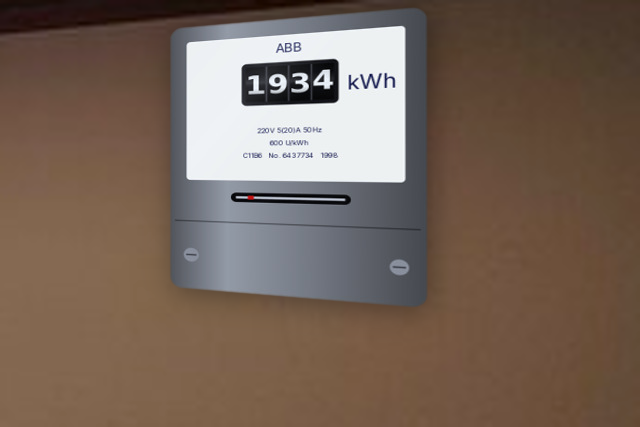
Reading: 1934; kWh
